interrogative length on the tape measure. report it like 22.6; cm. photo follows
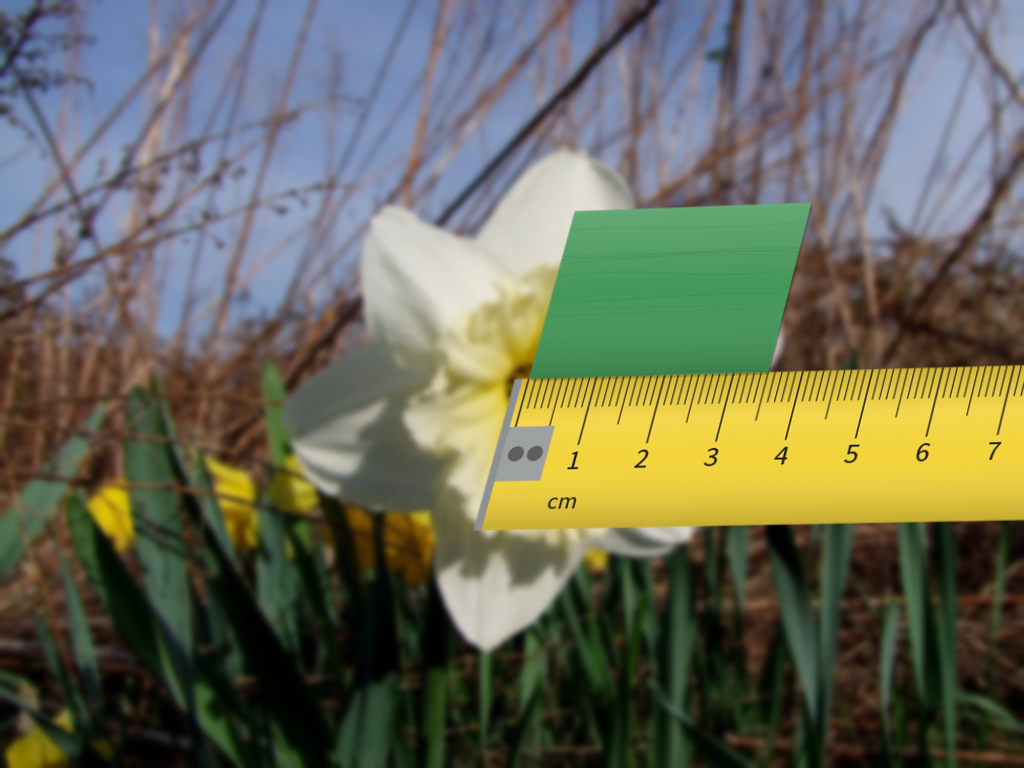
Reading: 3.5; cm
